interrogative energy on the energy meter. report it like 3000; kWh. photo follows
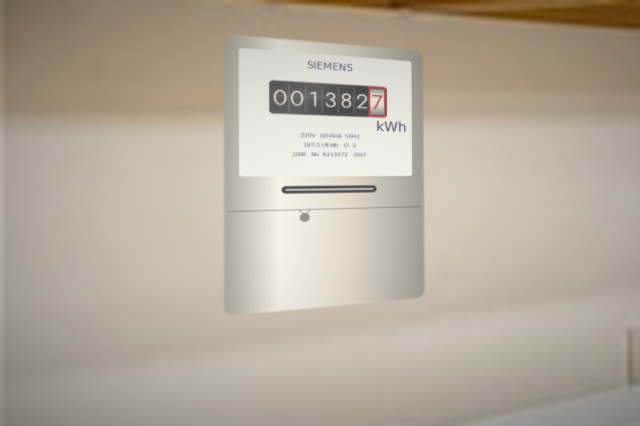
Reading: 1382.7; kWh
